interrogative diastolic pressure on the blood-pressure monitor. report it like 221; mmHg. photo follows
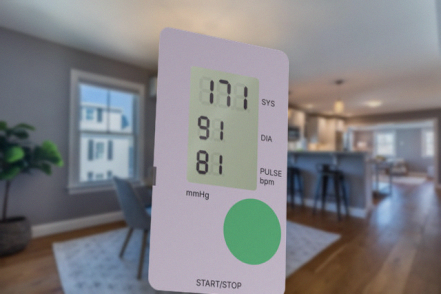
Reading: 91; mmHg
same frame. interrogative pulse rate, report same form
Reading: 81; bpm
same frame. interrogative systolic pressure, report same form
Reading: 171; mmHg
